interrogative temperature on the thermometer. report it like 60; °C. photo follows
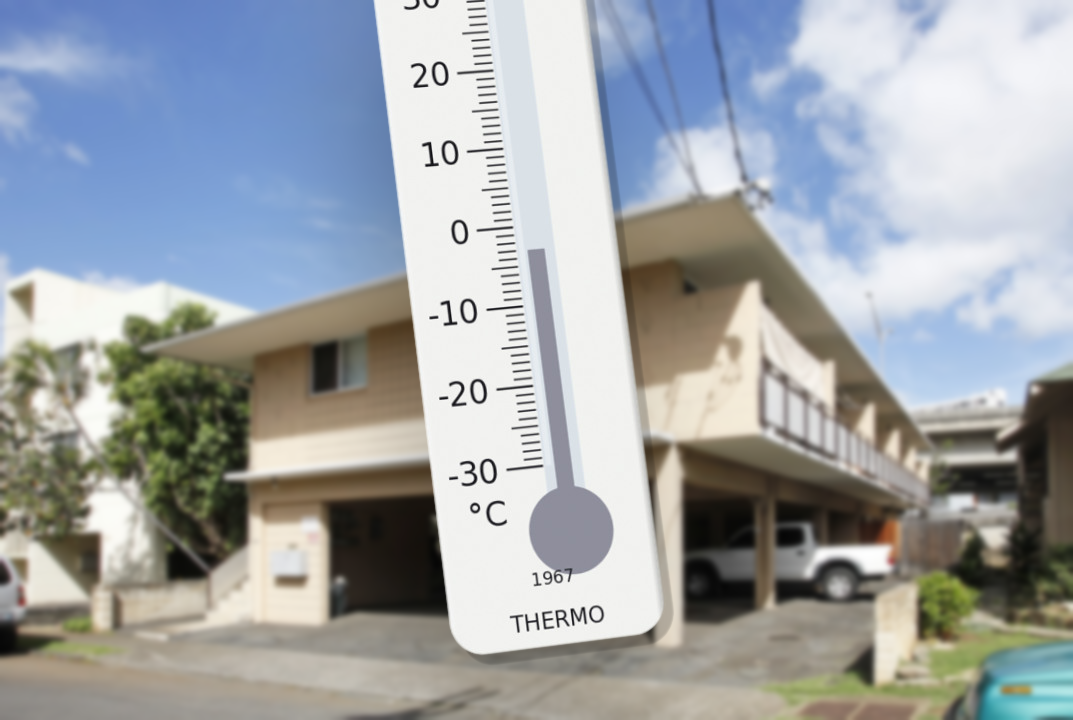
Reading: -3; °C
